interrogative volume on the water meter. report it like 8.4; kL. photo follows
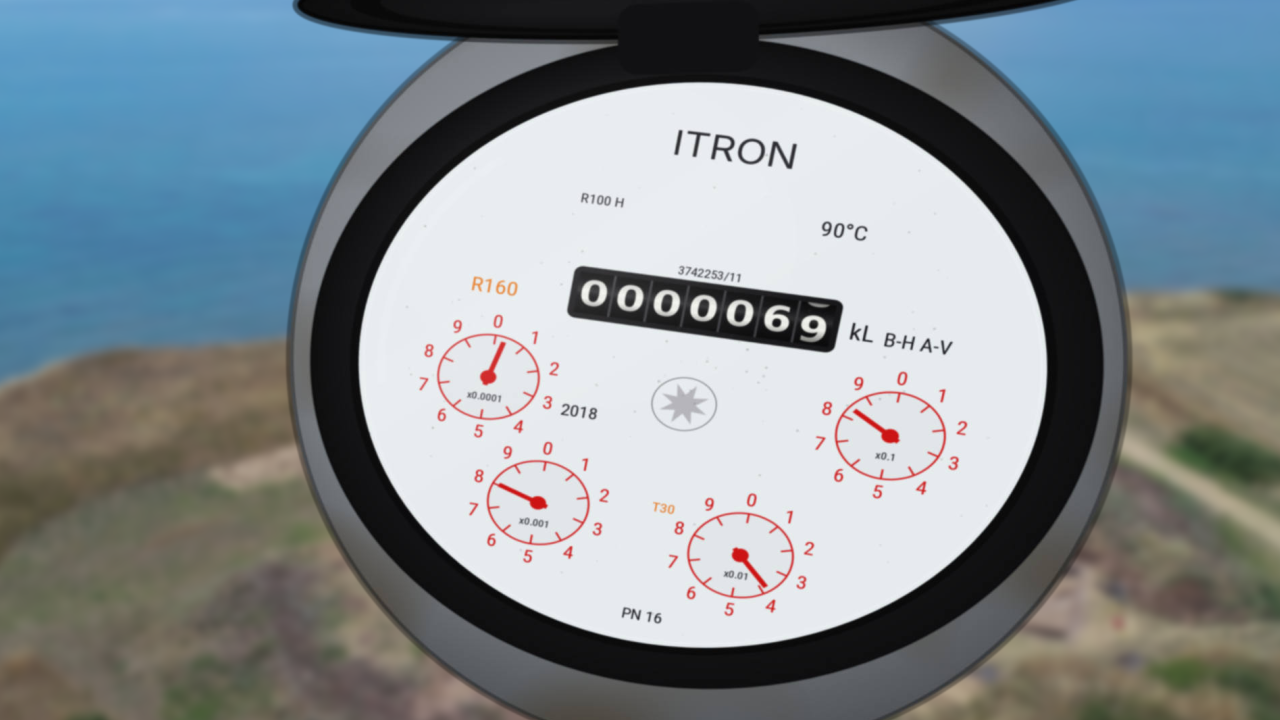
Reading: 68.8380; kL
